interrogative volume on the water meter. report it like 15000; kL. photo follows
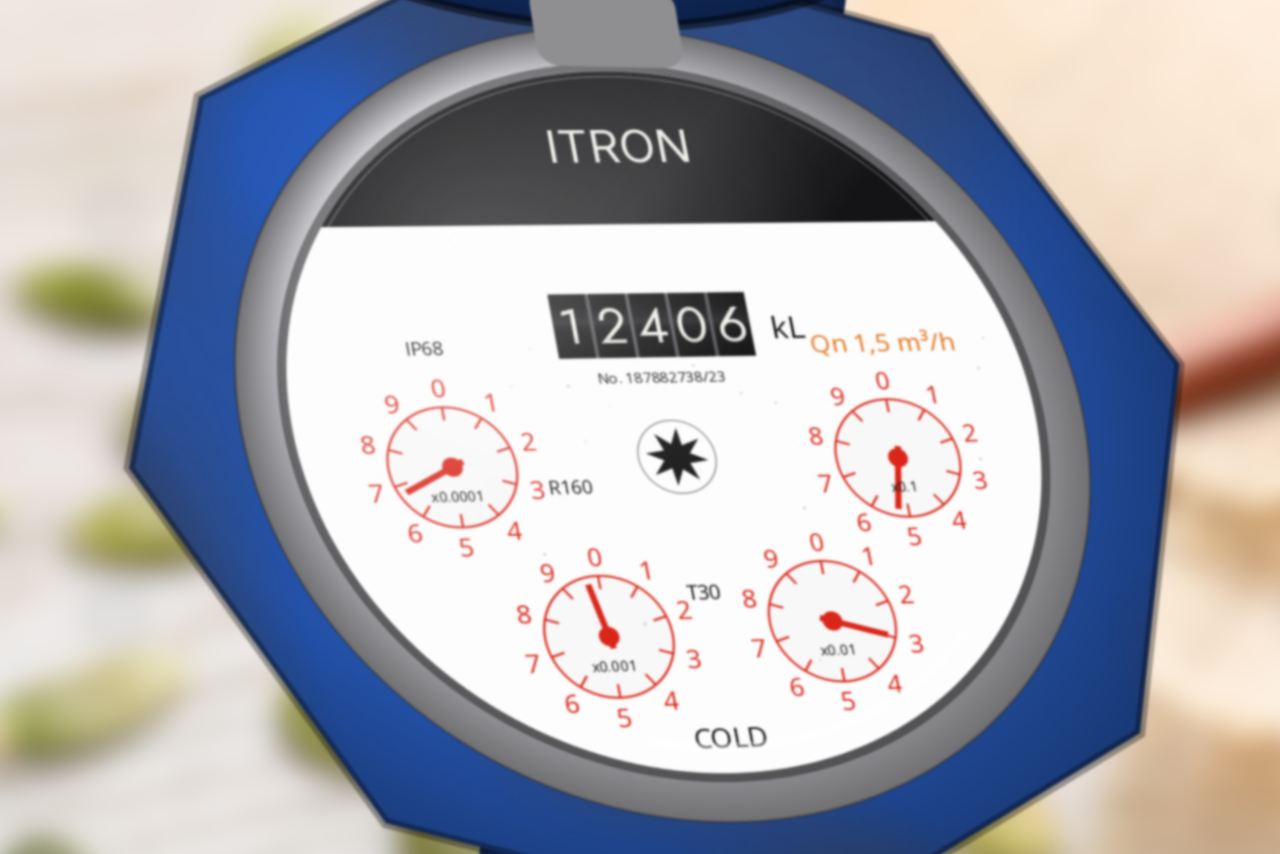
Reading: 12406.5296; kL
